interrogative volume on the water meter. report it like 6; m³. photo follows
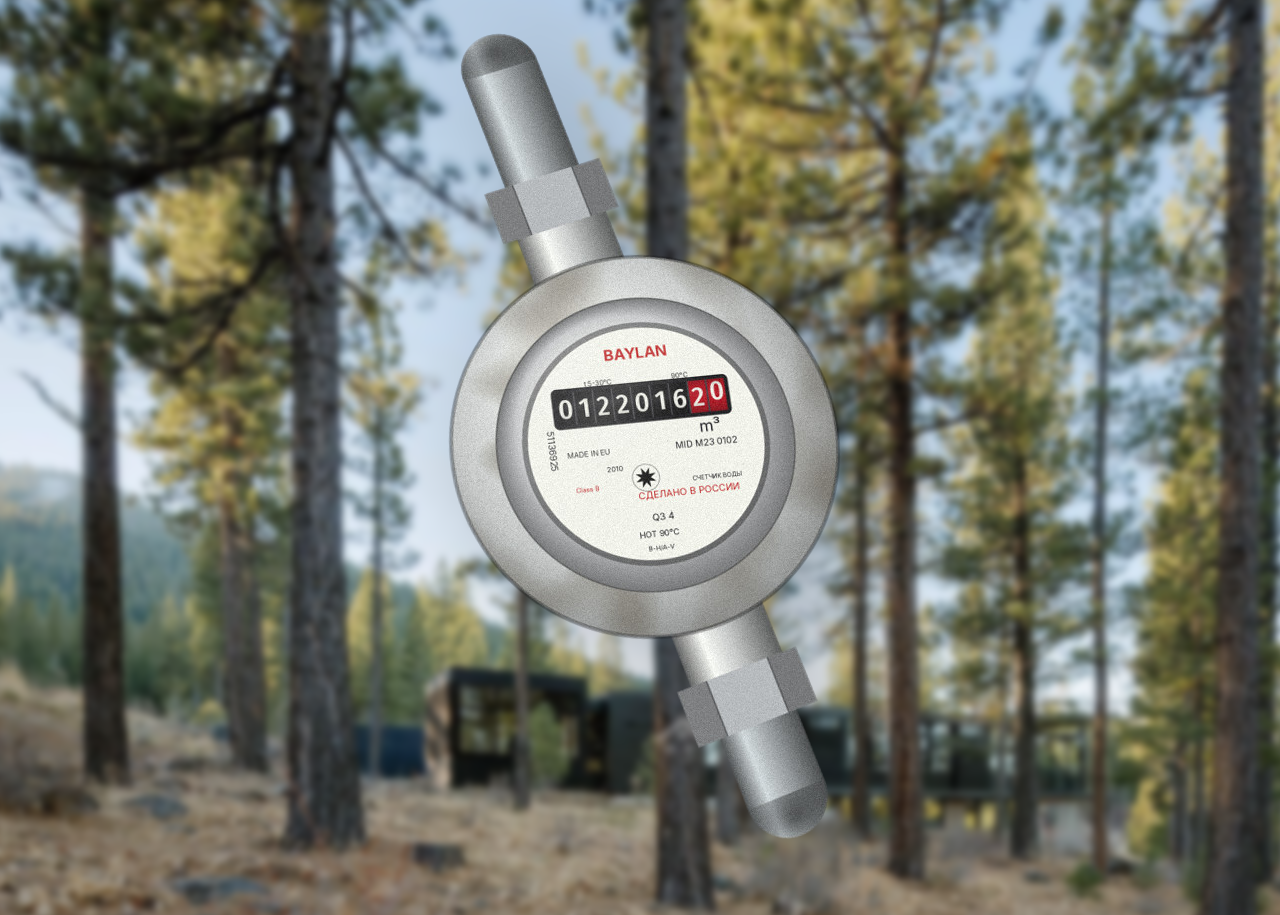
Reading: 122016.20; m³
